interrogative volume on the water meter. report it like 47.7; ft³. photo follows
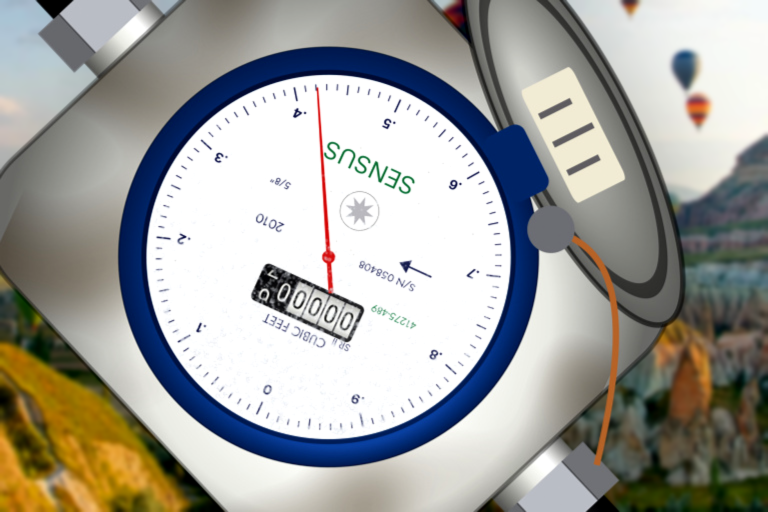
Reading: 6.42; ft³
